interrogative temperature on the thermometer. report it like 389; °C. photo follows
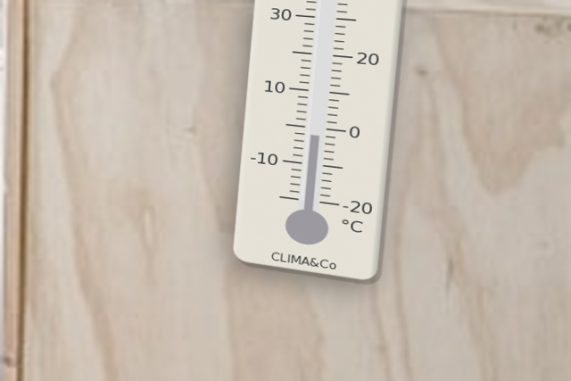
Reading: -2; °C
